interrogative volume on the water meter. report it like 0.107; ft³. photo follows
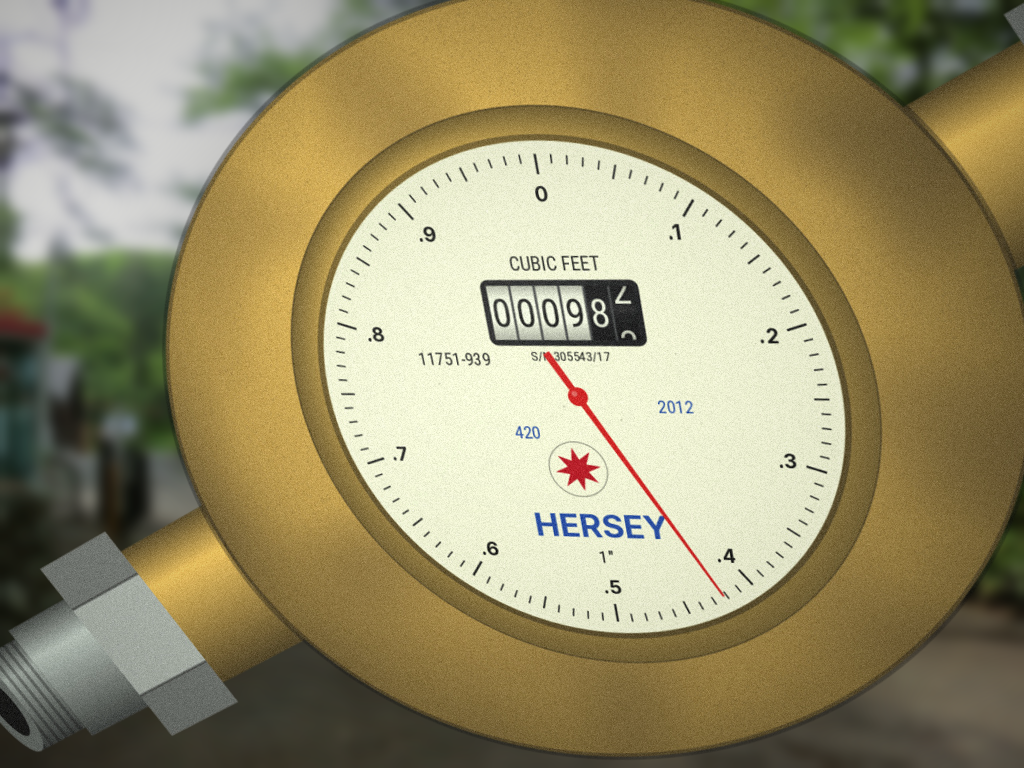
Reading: 982.42; ft³
